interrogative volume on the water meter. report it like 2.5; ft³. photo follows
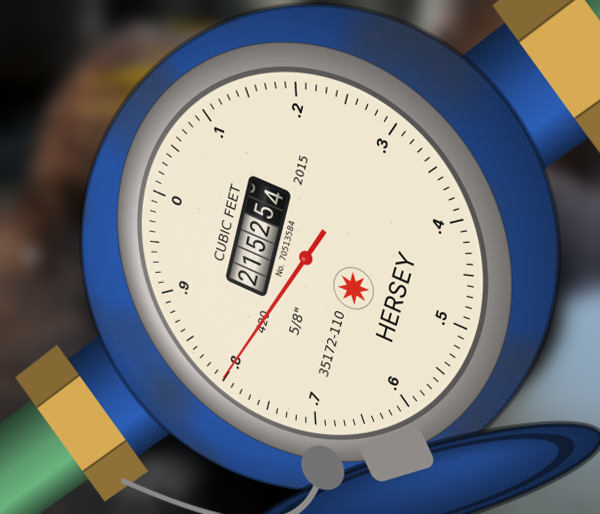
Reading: 215253.80; ft³
